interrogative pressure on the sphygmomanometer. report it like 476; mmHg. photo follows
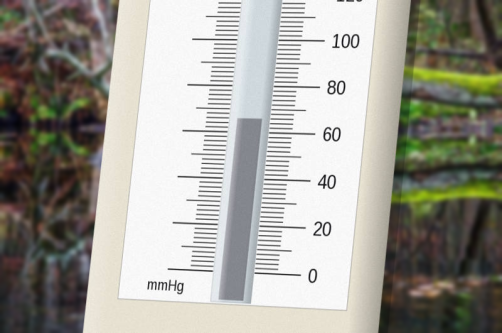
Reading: 66; mmHg
